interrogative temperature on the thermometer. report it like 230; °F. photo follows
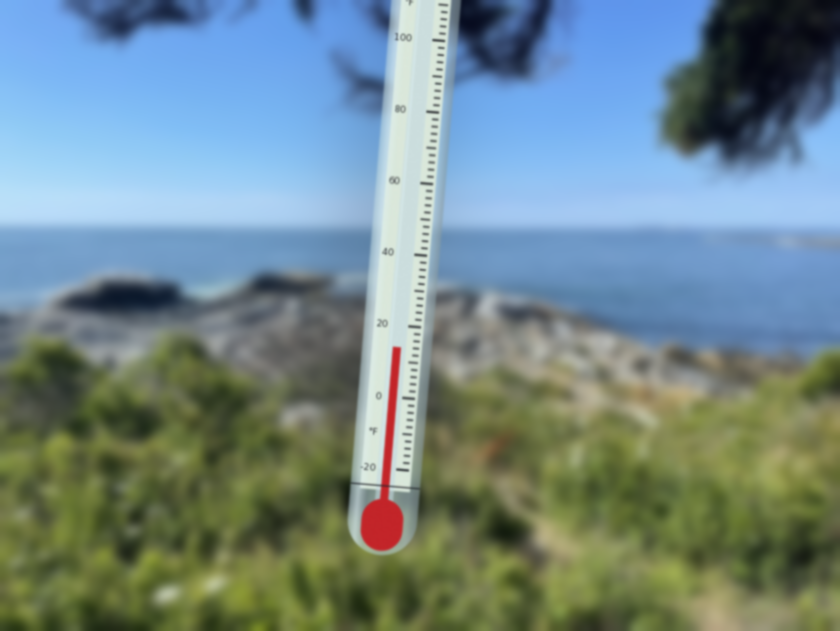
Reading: 14; °F
